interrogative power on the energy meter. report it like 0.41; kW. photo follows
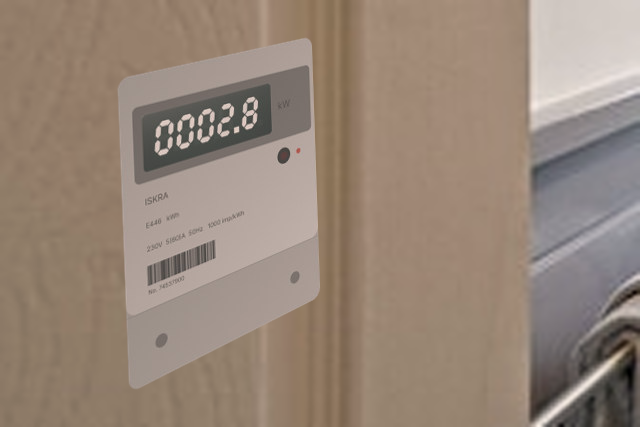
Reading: 2.8; kW
